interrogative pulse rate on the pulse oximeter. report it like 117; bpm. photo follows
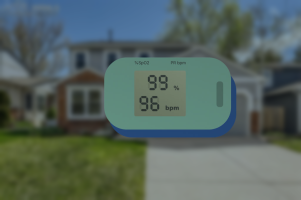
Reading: 96; bpm
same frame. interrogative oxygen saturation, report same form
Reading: 99; %
